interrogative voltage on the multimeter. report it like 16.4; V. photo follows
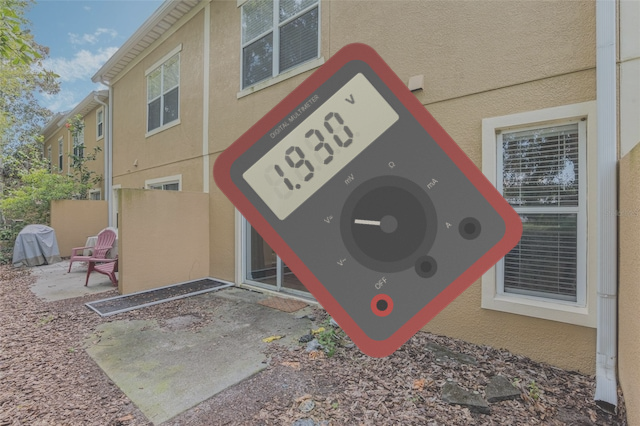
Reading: 1.930; V
